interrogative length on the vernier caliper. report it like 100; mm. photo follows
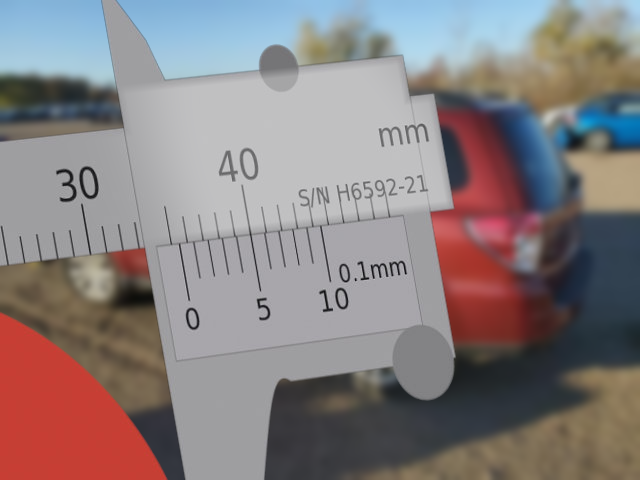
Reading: 35.5; mm
